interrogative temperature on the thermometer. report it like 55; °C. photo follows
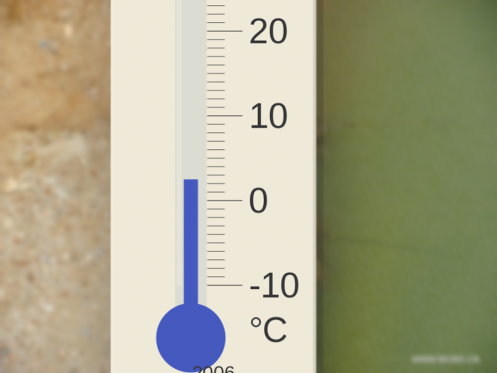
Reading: 2.5; °C
